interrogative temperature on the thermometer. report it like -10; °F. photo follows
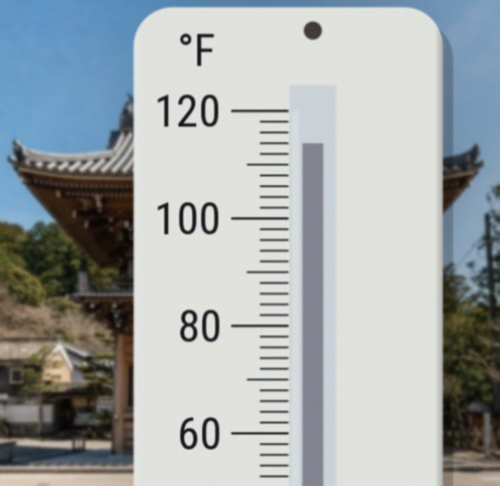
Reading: 114; °F
